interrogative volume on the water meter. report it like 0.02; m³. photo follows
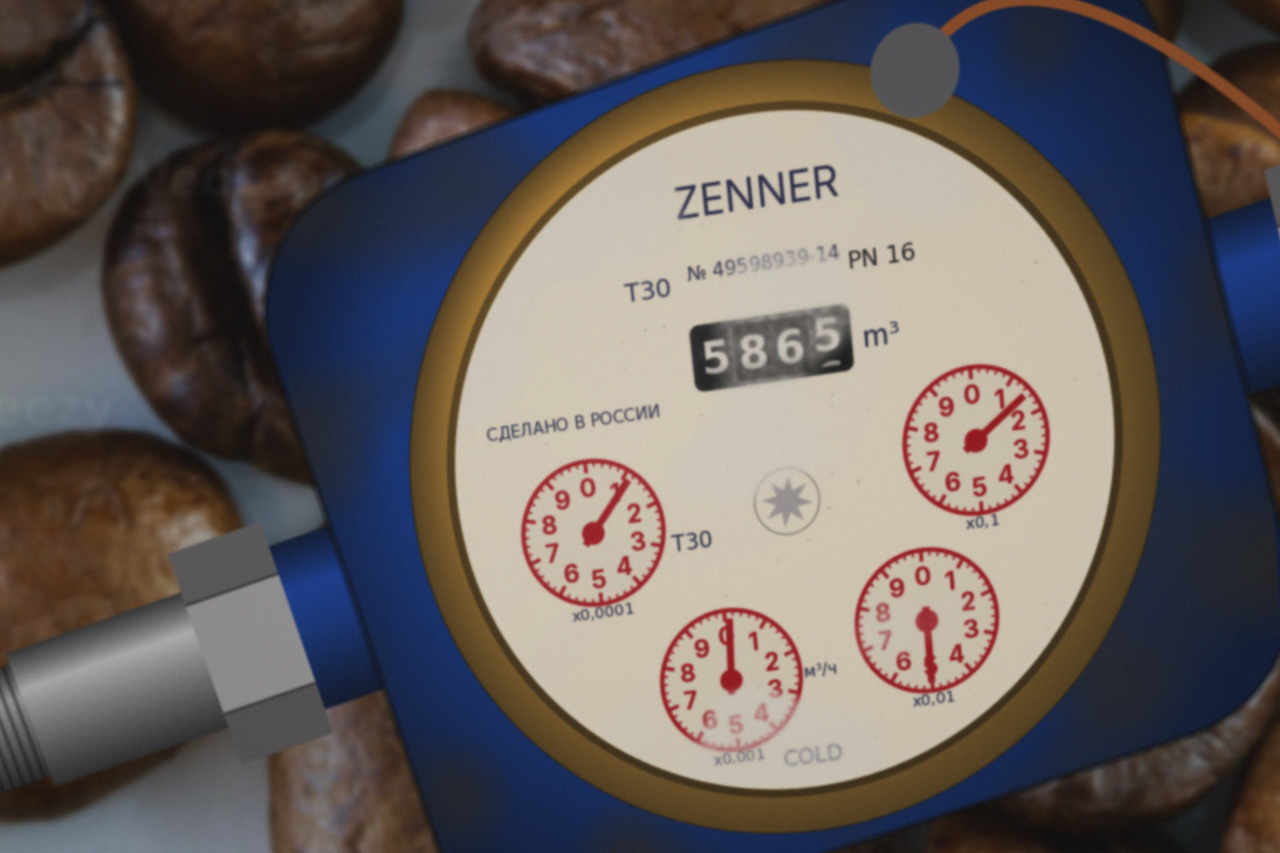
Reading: 5865.1501; m³
